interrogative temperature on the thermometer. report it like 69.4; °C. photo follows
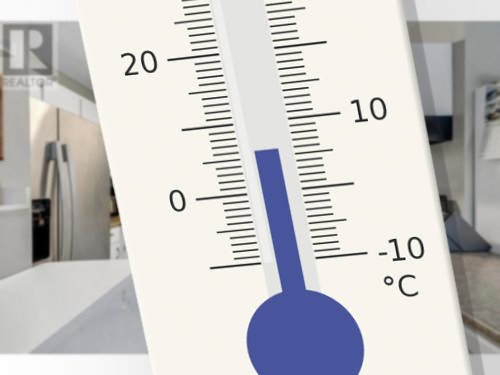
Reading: 6; °C
